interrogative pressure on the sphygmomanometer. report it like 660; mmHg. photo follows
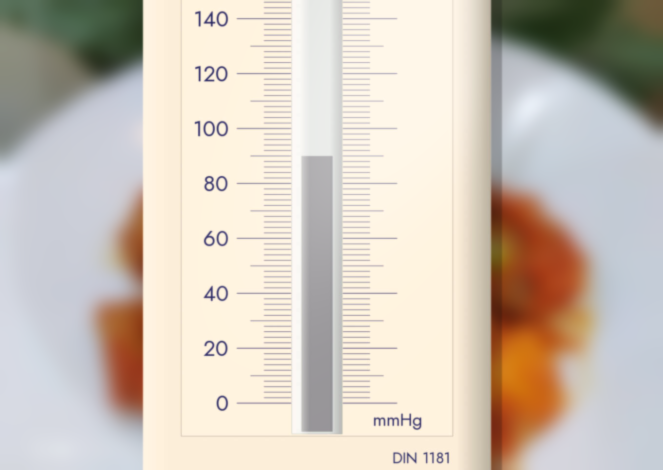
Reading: 90; mmHg
